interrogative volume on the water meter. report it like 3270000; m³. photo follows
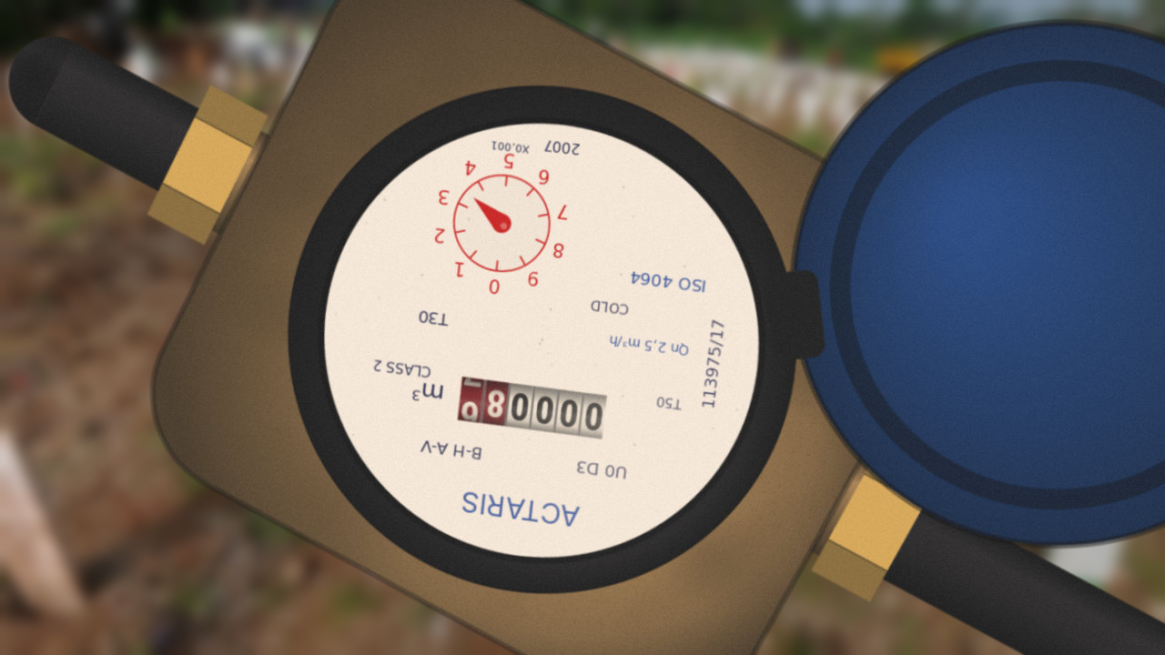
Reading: 0.863; m³
